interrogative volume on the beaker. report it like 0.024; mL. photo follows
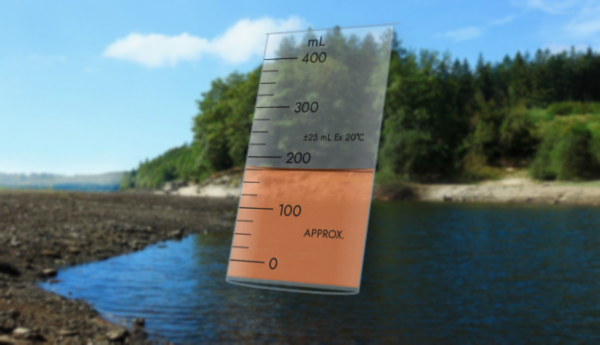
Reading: 175; mL
